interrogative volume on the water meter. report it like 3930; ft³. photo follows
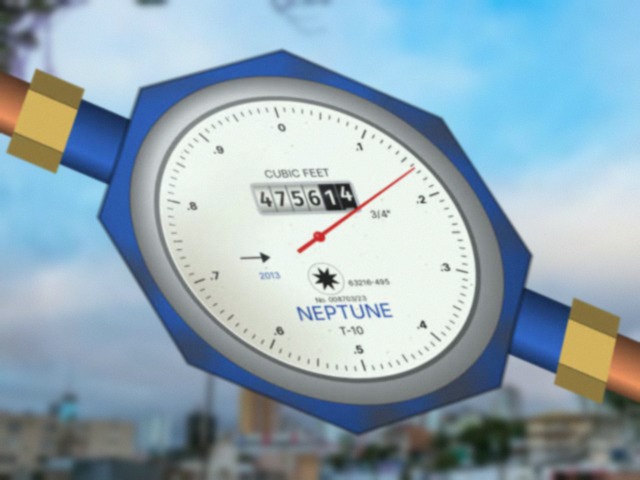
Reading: 475614.16; ft³
